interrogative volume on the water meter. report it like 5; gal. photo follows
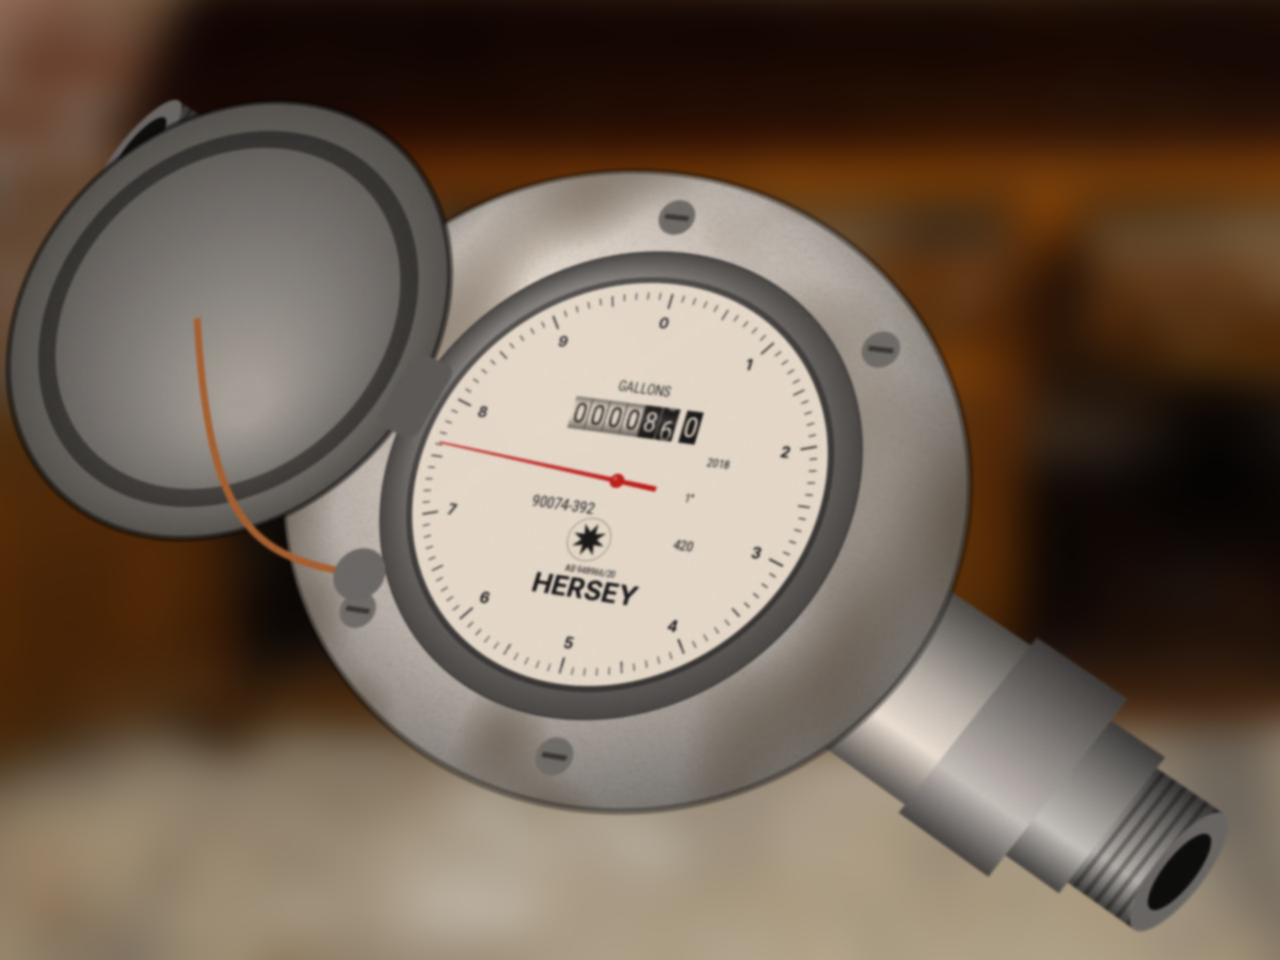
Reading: 857.6; gal
